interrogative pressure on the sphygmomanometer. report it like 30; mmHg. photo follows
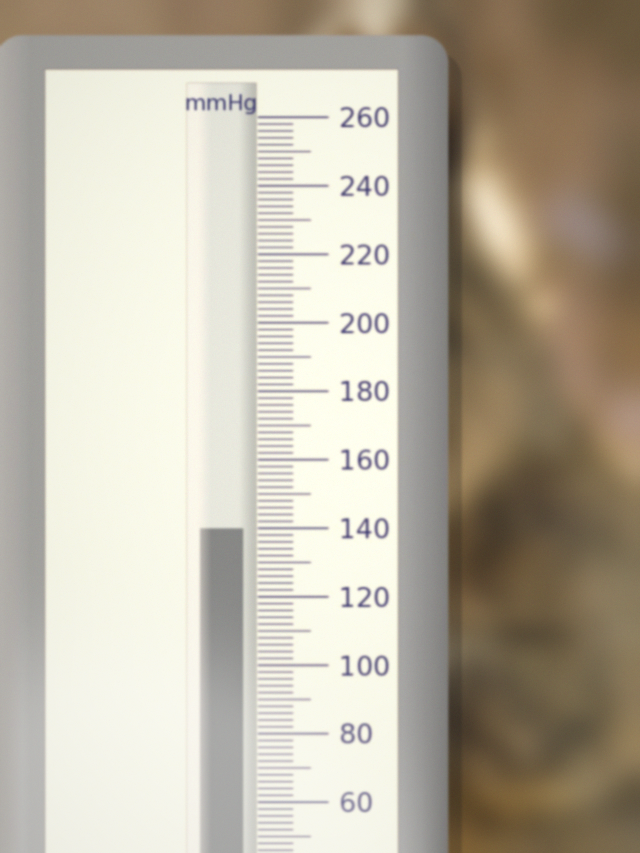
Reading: 140; mmHg
